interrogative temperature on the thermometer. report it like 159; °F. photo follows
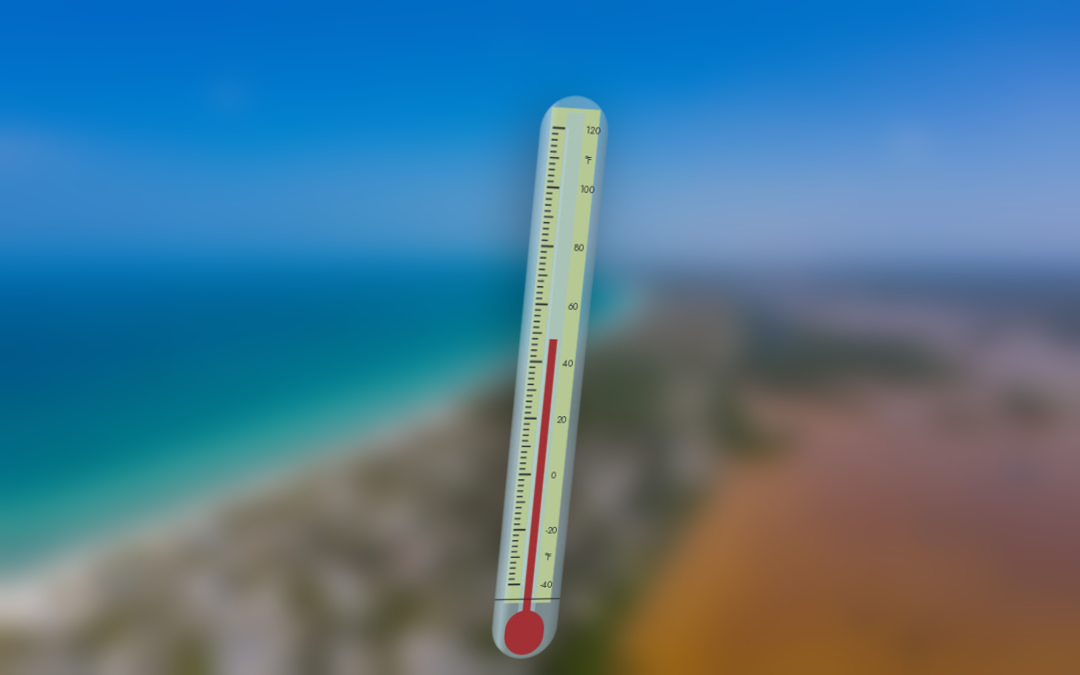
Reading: 48; °F
